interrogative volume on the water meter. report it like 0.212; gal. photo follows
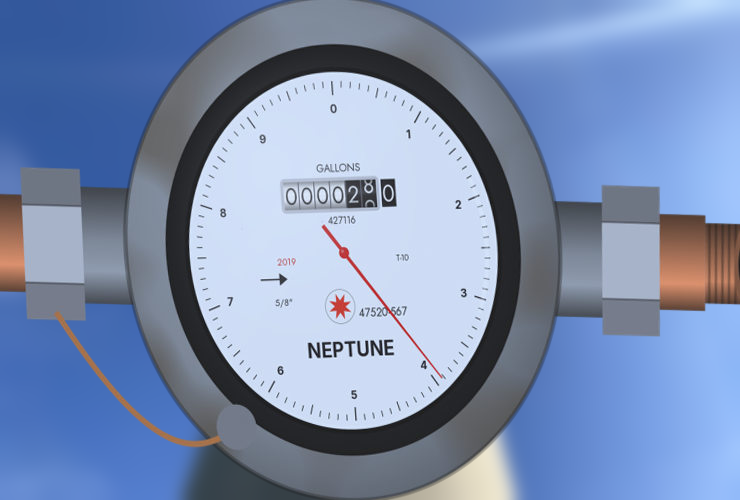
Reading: 283.9; gal
